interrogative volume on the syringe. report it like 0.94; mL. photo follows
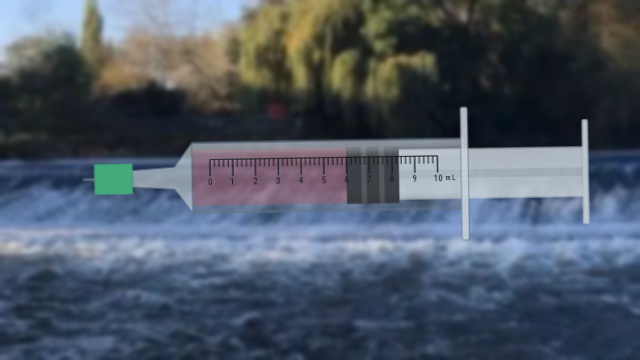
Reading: 6; mL
